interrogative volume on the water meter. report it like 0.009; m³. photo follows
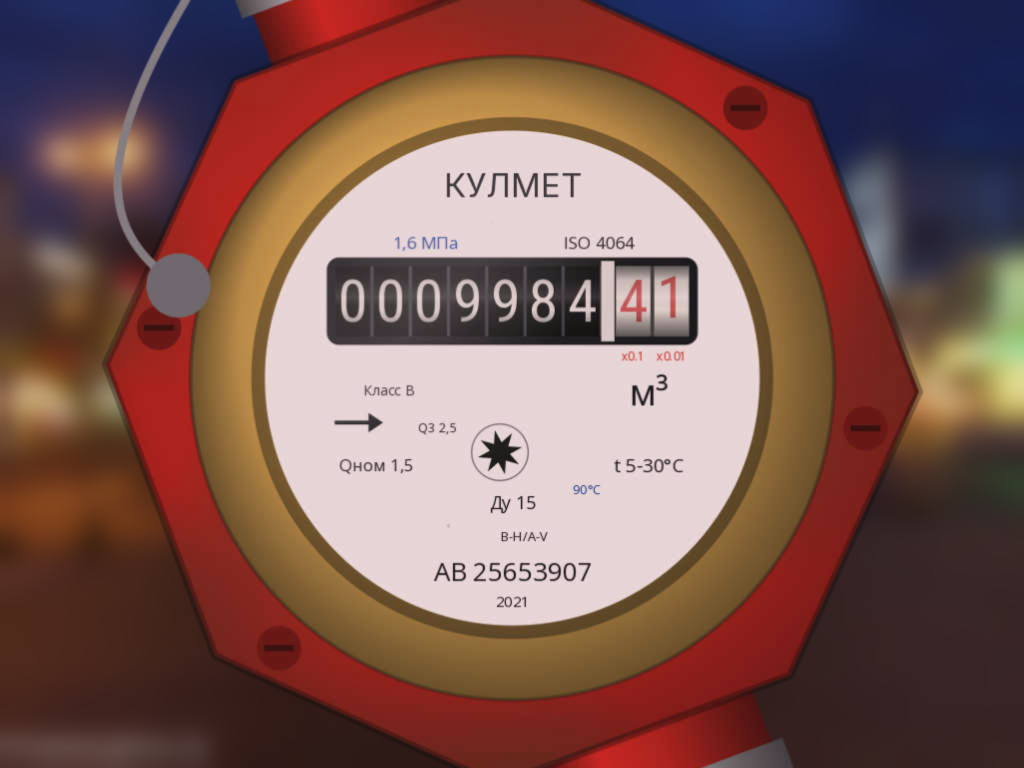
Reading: 9984.41; m³
